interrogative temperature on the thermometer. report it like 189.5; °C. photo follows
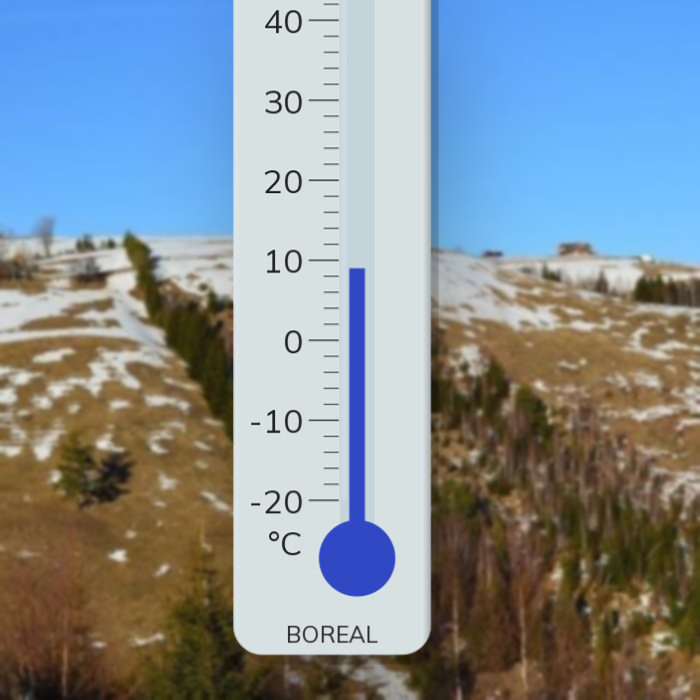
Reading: 9; °C
